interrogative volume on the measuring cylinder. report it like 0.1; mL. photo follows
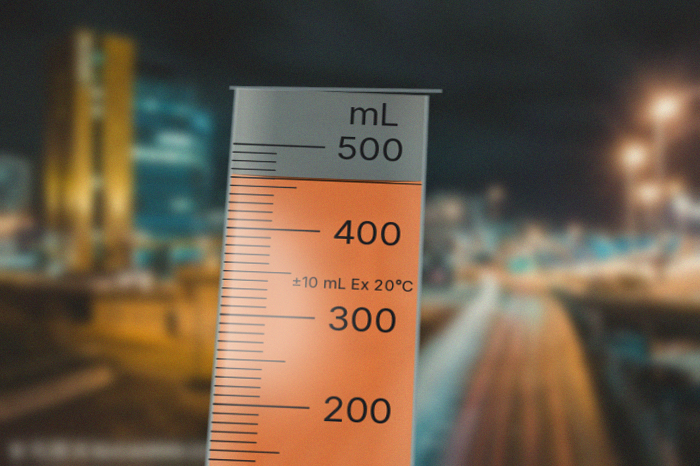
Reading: 460; mL
